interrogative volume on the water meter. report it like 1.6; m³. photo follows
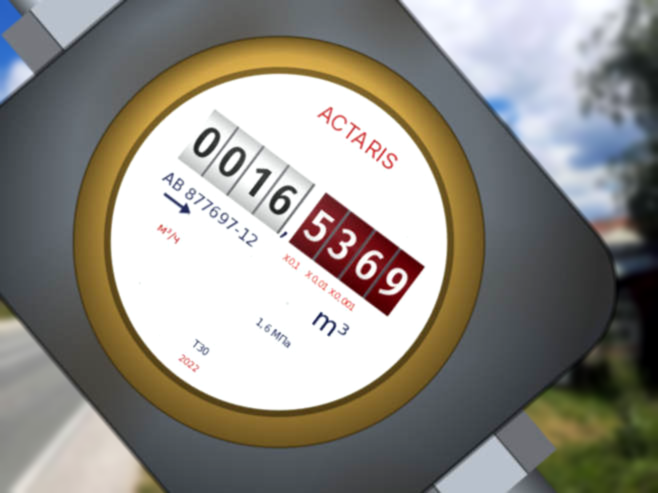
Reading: 16.5369; m³
